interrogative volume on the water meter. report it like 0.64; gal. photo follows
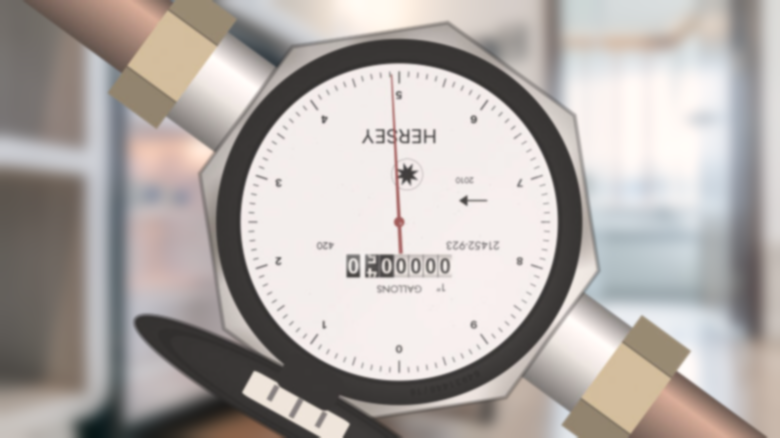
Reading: 44.9; gal
